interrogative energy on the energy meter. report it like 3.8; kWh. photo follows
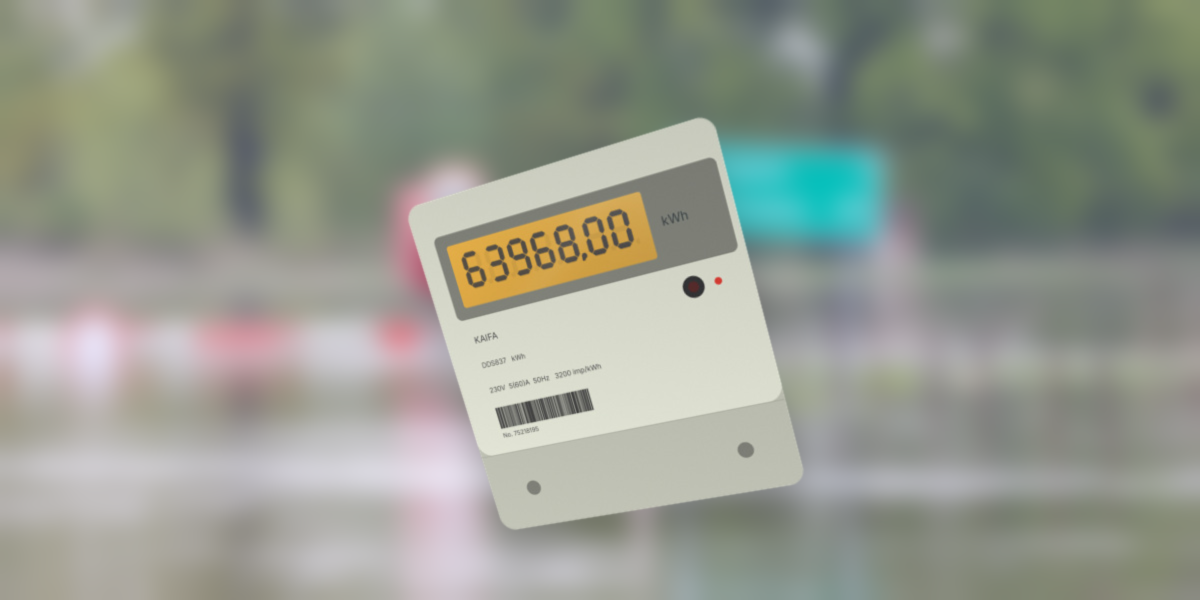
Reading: 63968.00; kWh
